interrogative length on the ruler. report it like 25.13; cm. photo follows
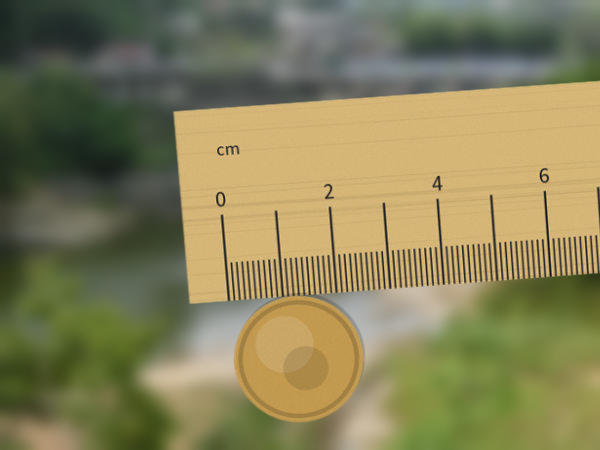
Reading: 2.4; cm
